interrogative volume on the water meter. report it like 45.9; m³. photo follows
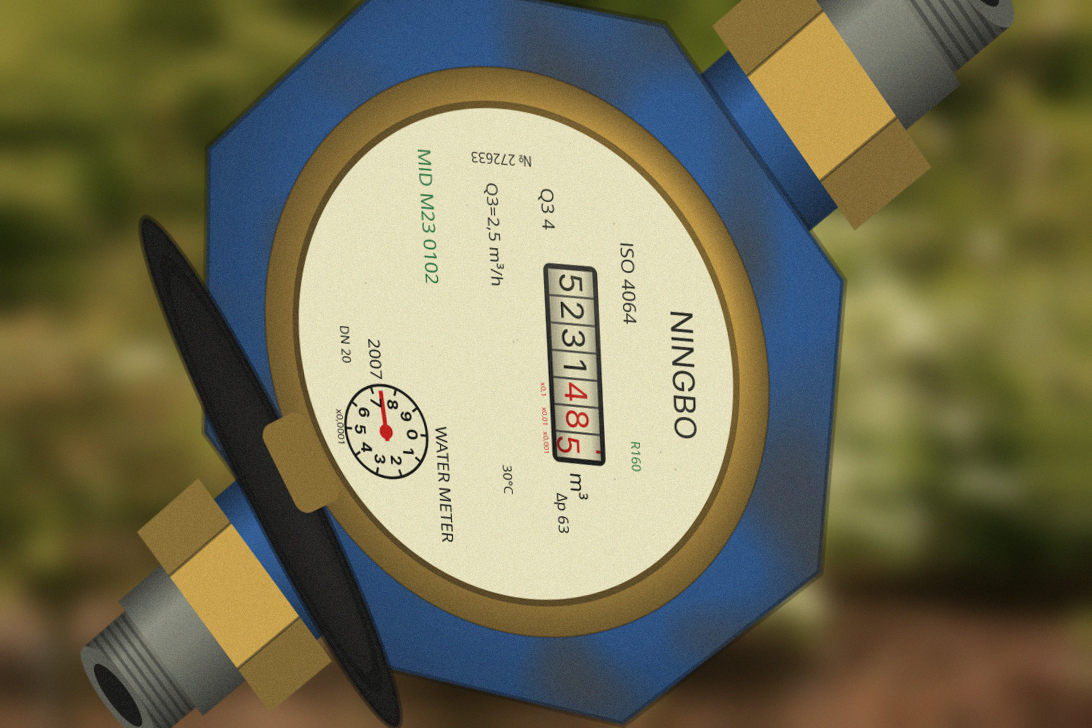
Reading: 5231.4847; m³
